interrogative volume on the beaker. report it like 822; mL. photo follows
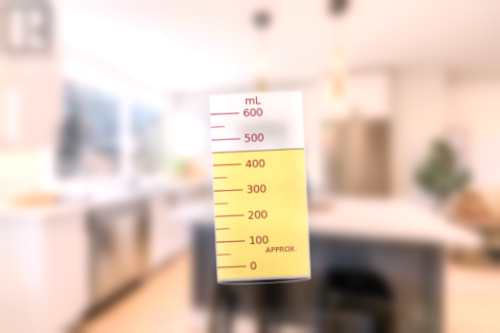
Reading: 450; mL
